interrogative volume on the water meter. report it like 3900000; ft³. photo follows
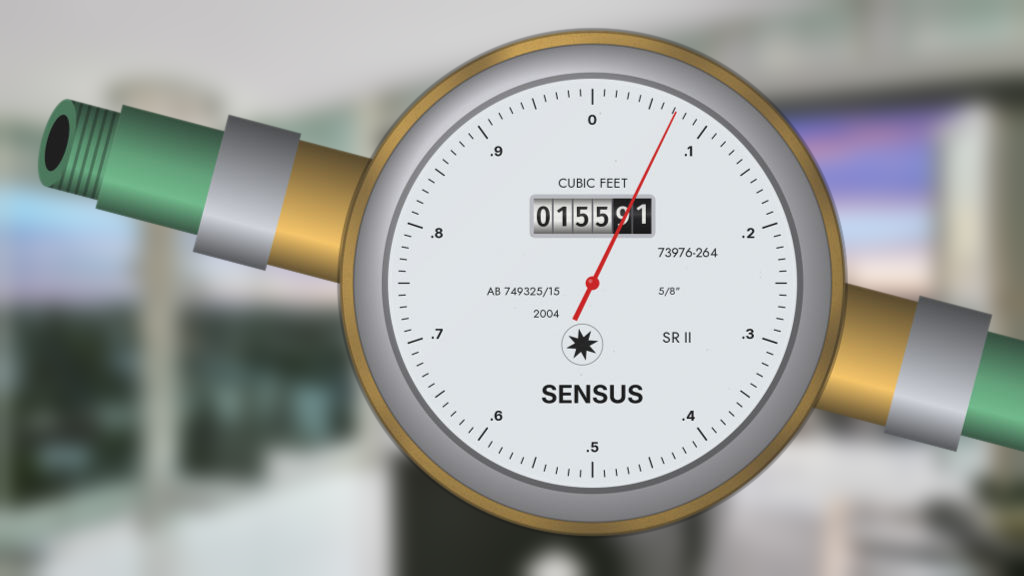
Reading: 15591.07; ft³
